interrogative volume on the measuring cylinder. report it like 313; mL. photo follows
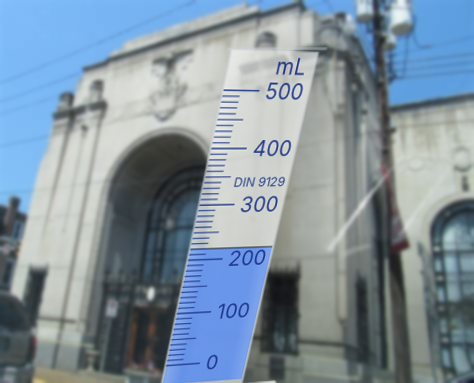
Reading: 220; mL
